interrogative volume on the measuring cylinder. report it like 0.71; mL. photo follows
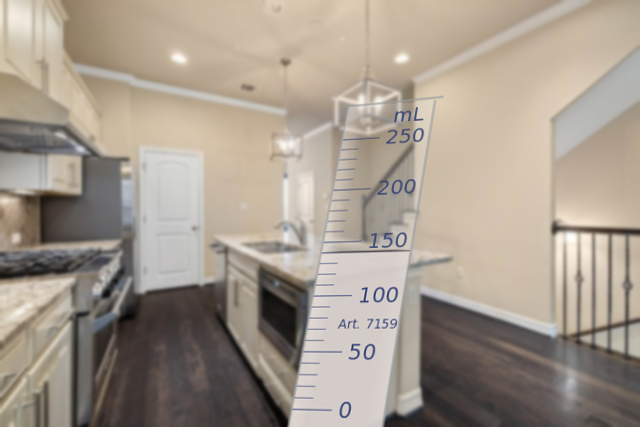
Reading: 140; mL
